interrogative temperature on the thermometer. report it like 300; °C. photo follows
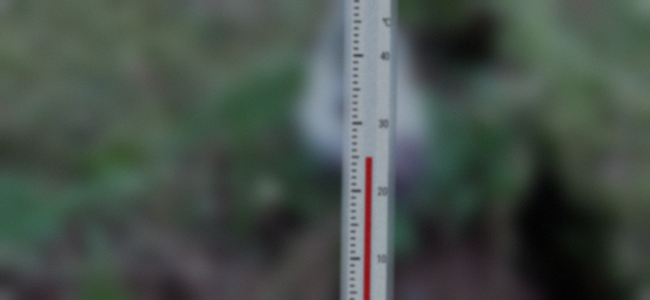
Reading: 25; °C
